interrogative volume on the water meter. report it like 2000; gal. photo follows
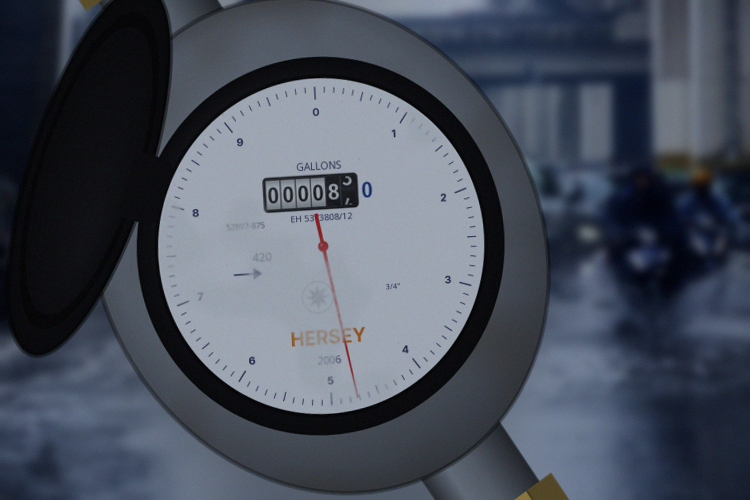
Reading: 834.7; gal
